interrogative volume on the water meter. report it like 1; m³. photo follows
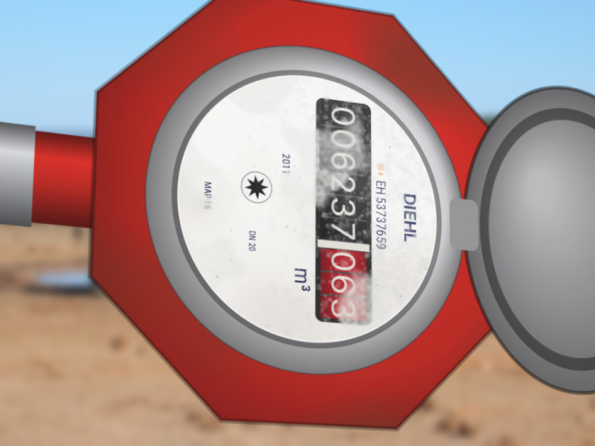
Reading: 6237.063; m³
